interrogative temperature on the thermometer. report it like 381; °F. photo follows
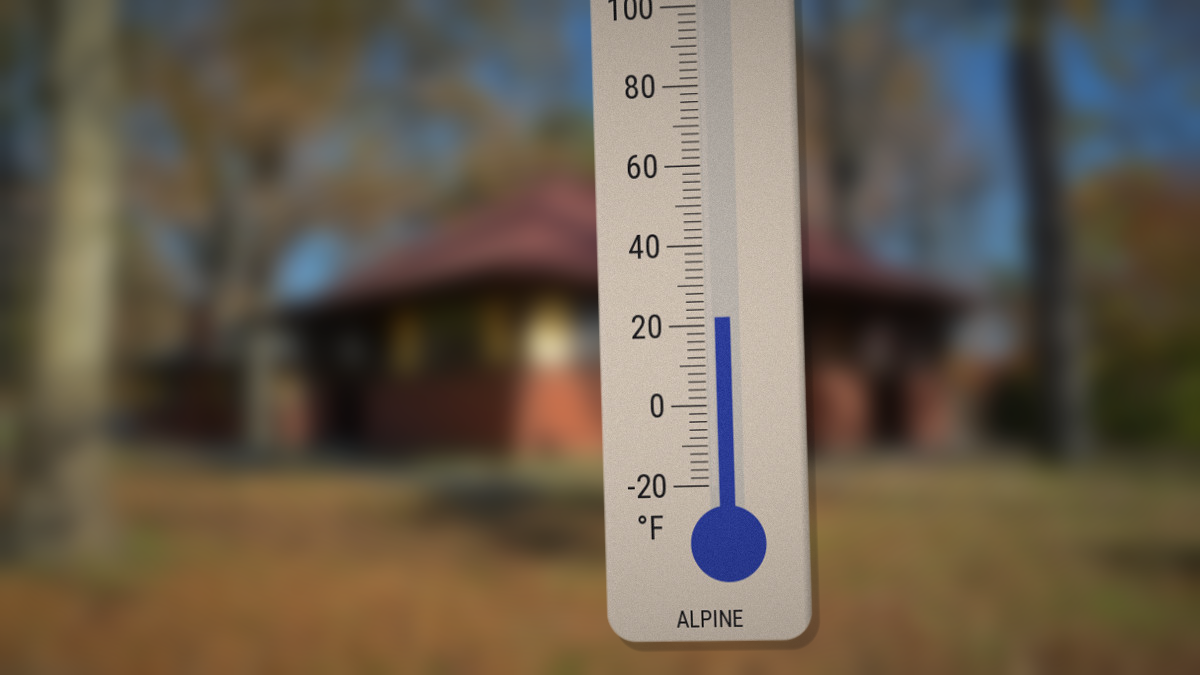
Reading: 22; °F
